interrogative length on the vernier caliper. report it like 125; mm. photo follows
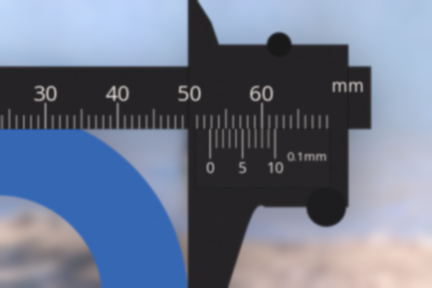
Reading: 52.8; mm
